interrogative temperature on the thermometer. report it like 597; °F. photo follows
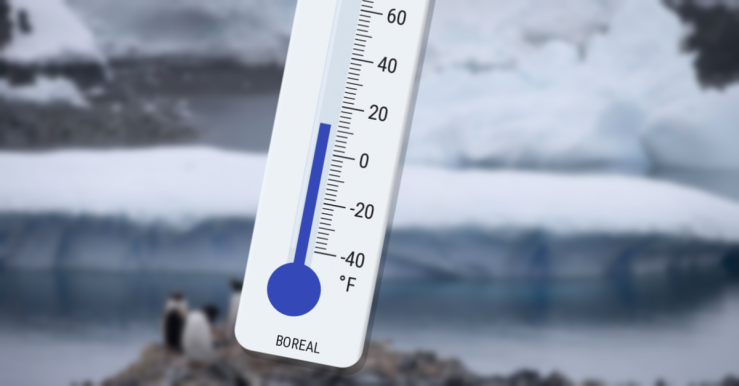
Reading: 12; °F
